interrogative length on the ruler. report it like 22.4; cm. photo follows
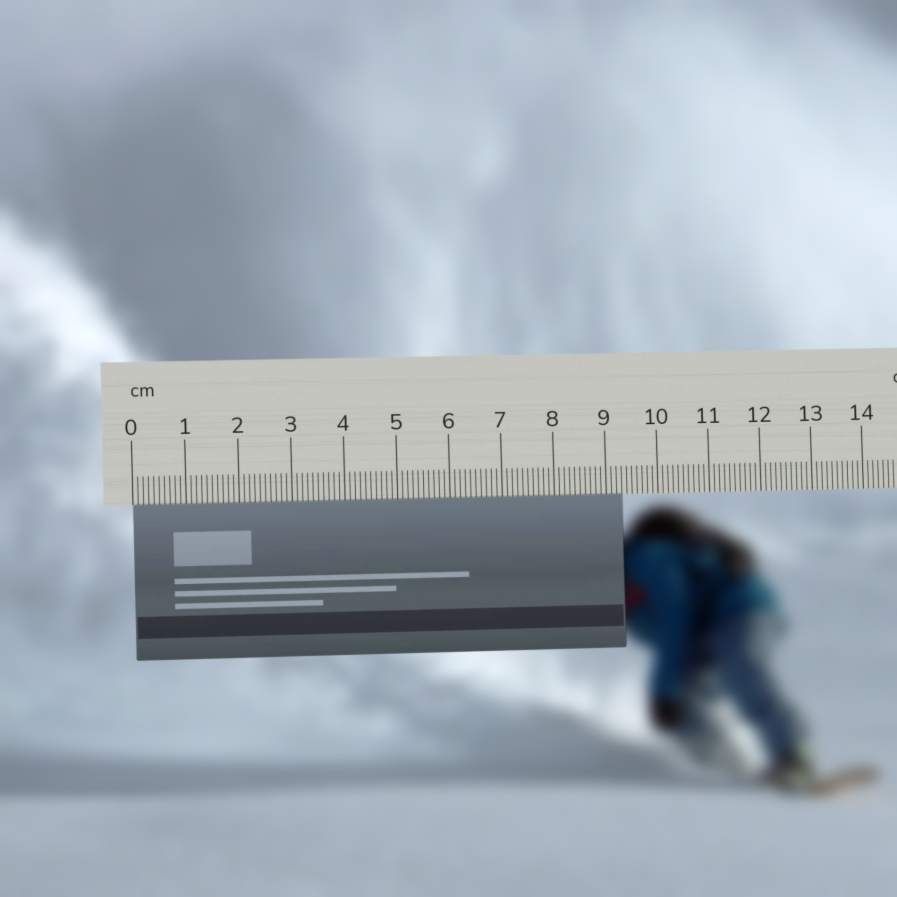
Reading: 9.3; cm
